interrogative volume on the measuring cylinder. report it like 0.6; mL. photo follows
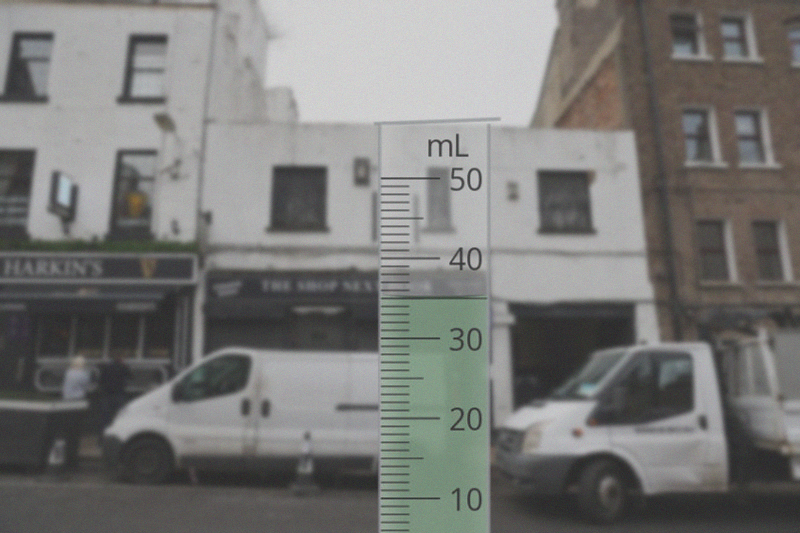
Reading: 35; mL
